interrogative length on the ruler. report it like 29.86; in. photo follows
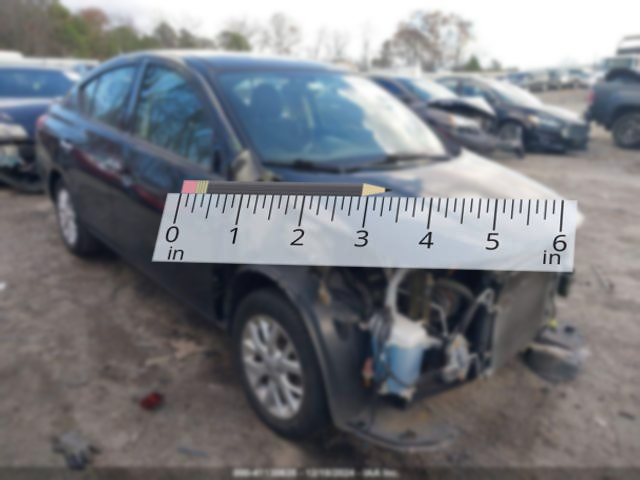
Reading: 3.375; in
